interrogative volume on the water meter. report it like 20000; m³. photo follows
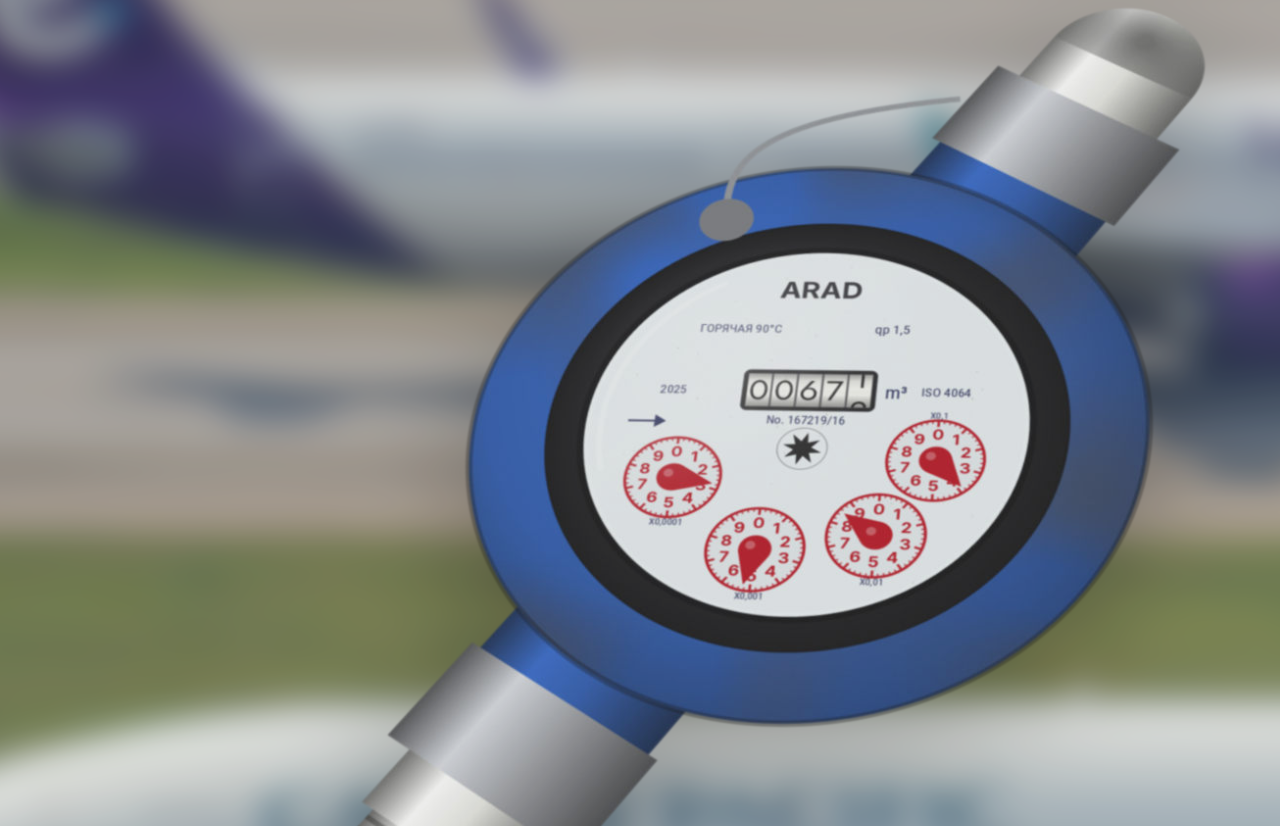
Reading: 671.3852; m³
